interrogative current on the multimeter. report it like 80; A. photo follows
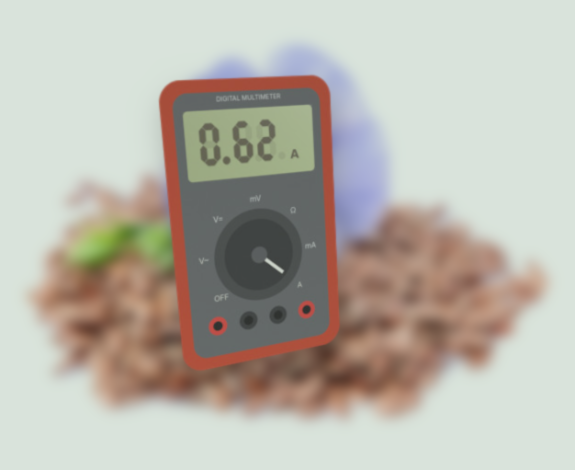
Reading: 0.62; A
